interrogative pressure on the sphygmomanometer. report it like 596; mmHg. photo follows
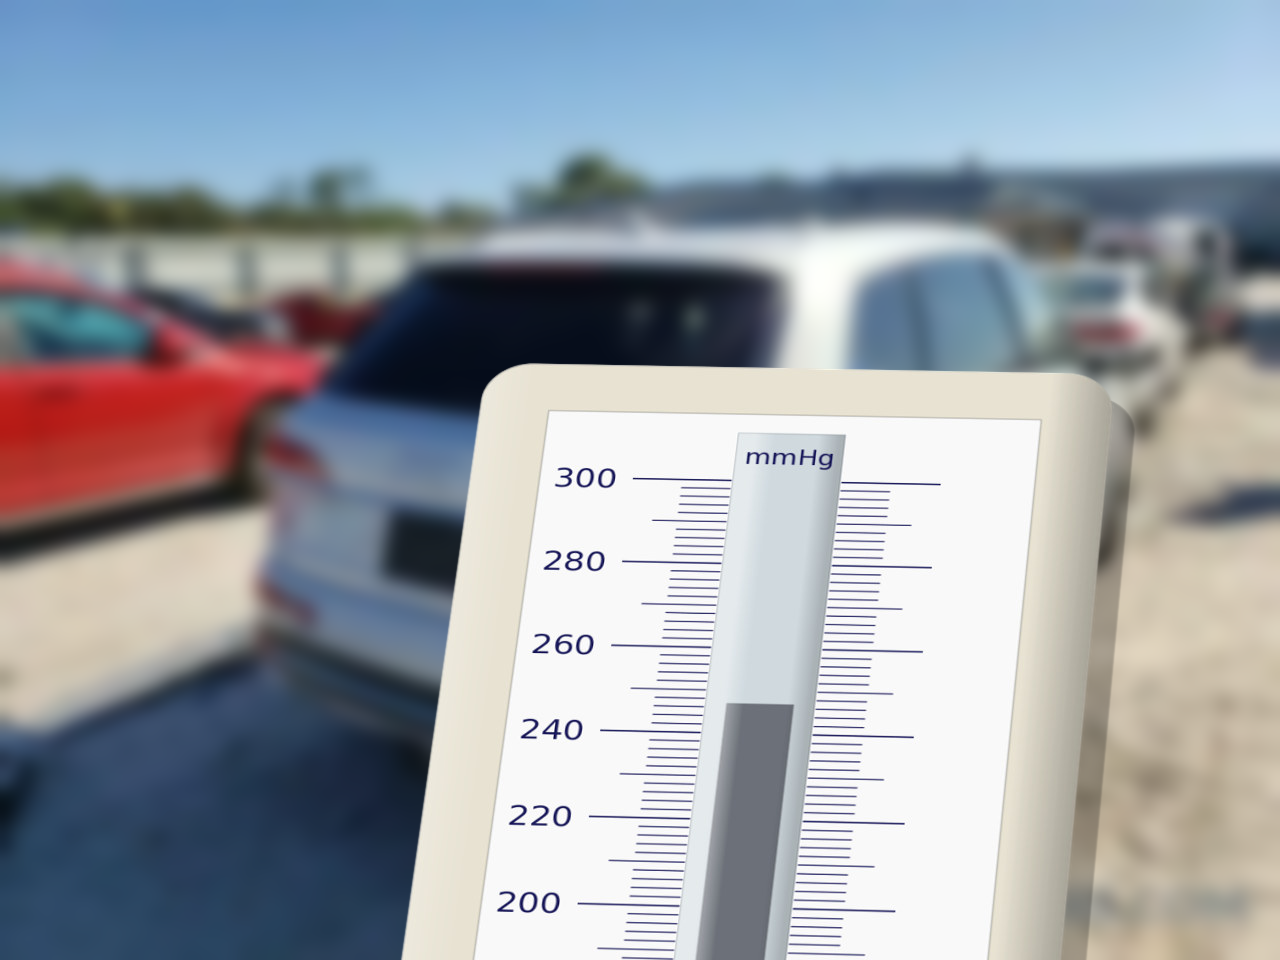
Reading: 247; mmHg
